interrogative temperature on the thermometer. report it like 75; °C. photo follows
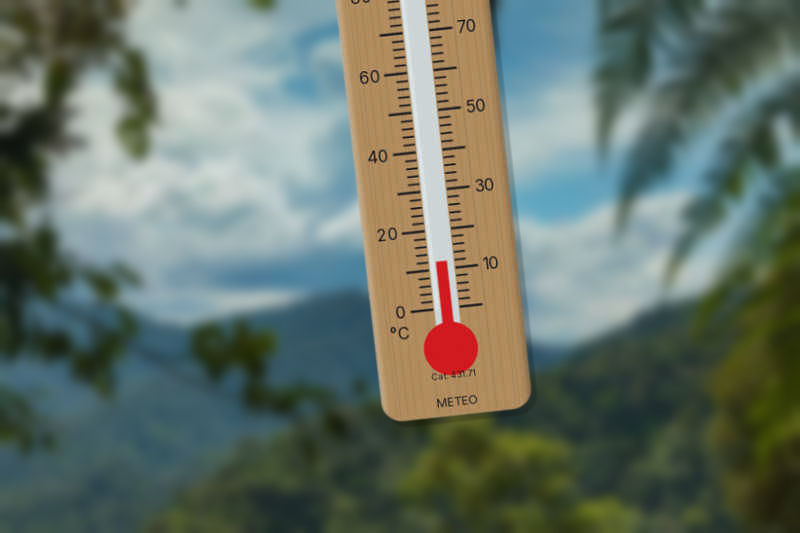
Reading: 12; °C
